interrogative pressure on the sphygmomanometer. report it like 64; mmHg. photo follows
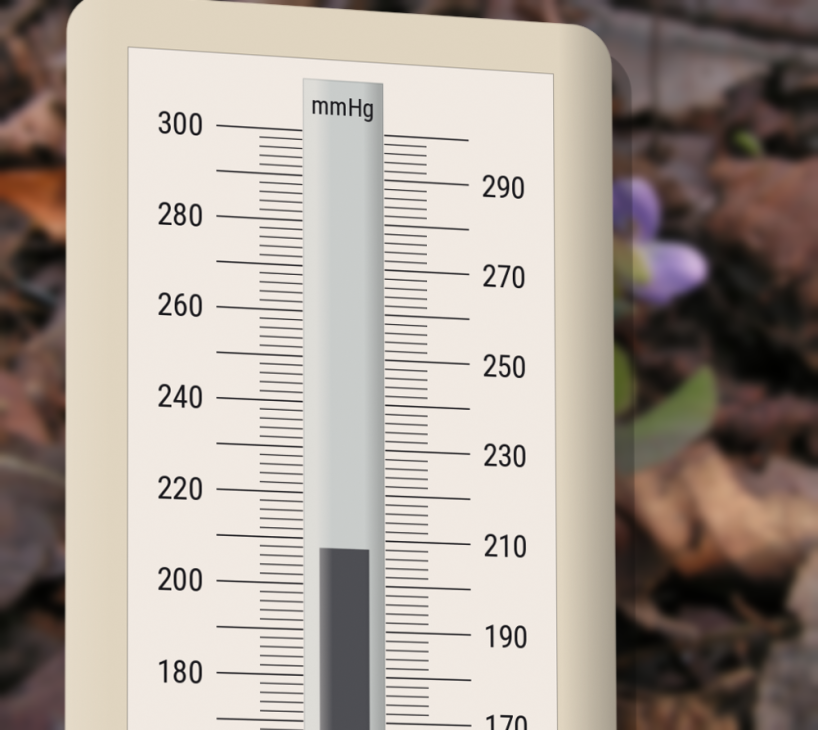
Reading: 208; mmHg
